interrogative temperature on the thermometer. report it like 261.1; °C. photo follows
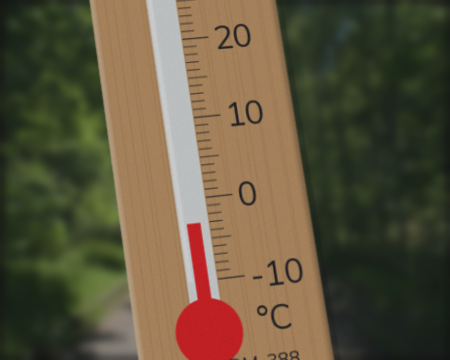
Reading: -3; °C
